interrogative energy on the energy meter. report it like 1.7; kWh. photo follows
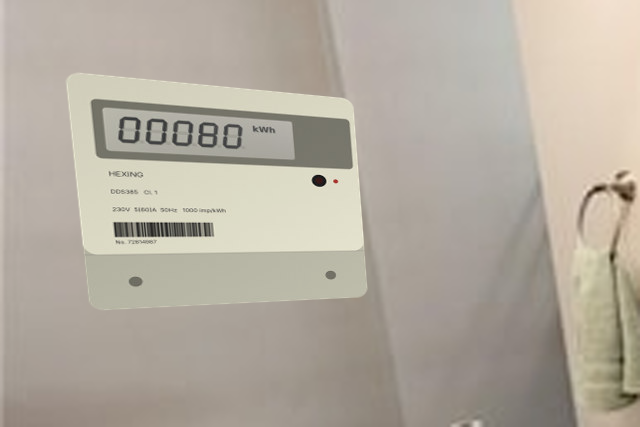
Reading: 80; kWh
